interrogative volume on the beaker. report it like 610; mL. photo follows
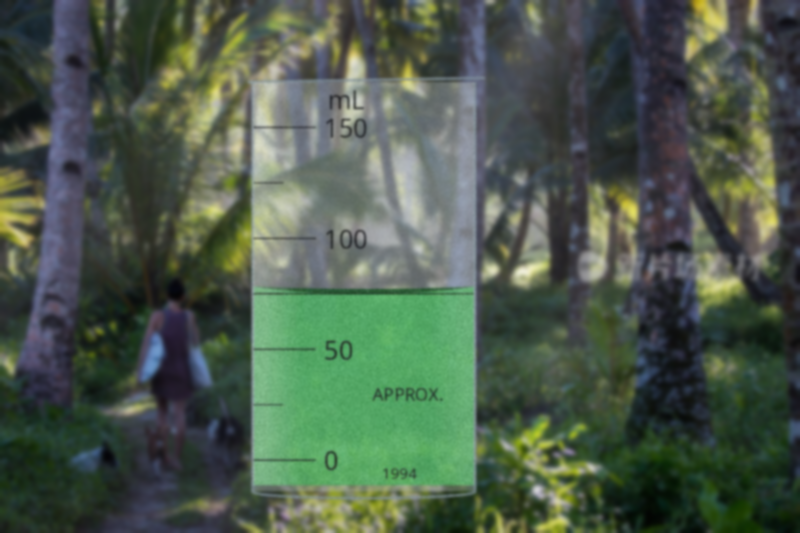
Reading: 75; mL
